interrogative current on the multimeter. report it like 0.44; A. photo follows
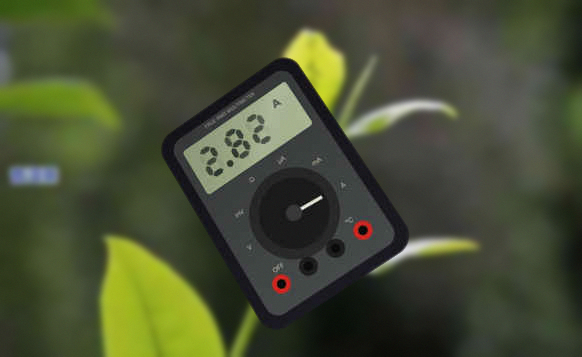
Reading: 2.82; A
